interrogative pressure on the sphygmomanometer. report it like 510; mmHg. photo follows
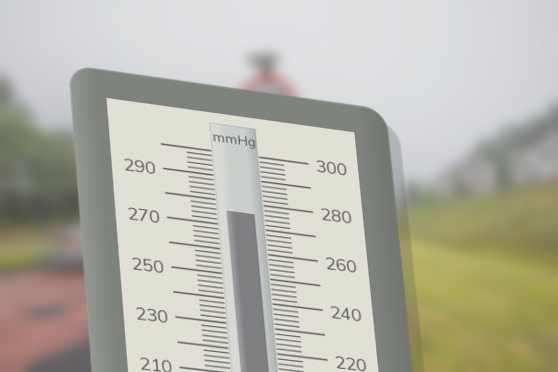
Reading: 276; mmHg
